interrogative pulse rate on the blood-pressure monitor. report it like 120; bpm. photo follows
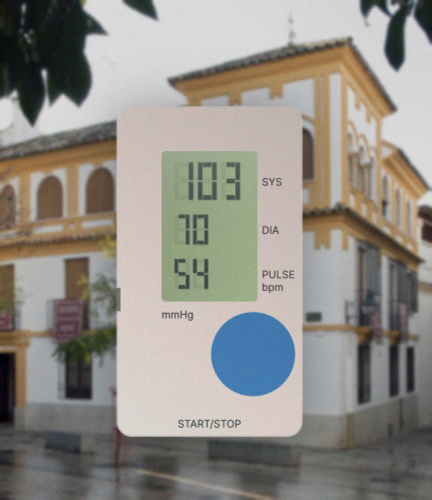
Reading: 54; bpm
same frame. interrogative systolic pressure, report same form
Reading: 103; mmHg
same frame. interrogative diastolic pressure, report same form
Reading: 70; mmHg
